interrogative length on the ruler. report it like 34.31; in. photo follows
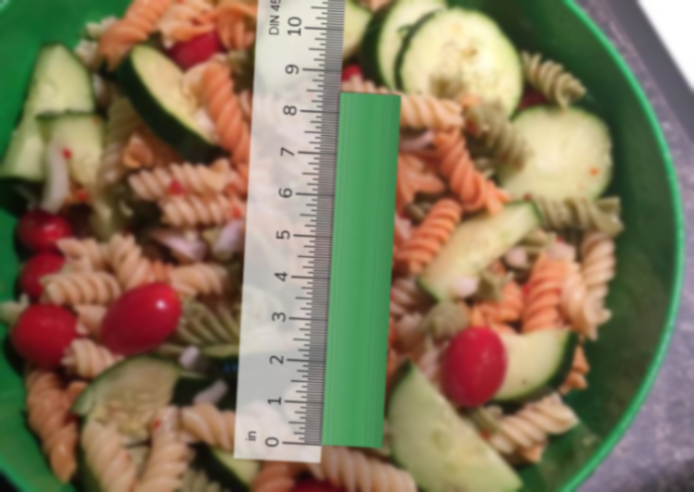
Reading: 8.5; in
